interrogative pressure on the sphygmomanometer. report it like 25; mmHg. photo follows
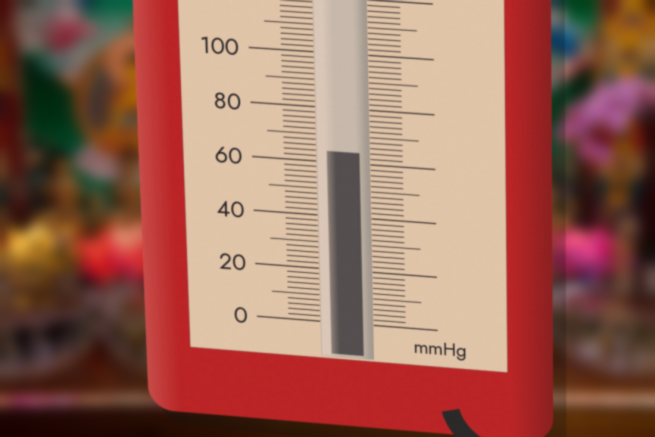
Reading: 64; mmHg
